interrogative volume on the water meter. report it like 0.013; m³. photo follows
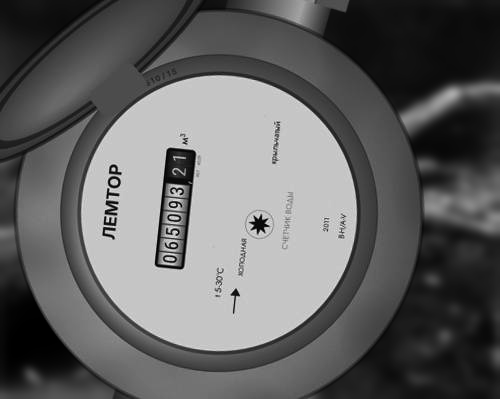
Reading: 65093.21; m³
